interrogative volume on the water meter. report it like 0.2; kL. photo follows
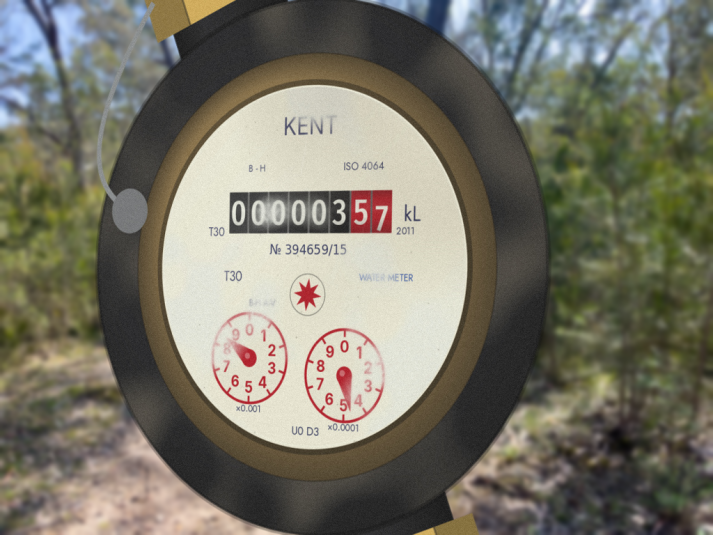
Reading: 3.5684; kL
